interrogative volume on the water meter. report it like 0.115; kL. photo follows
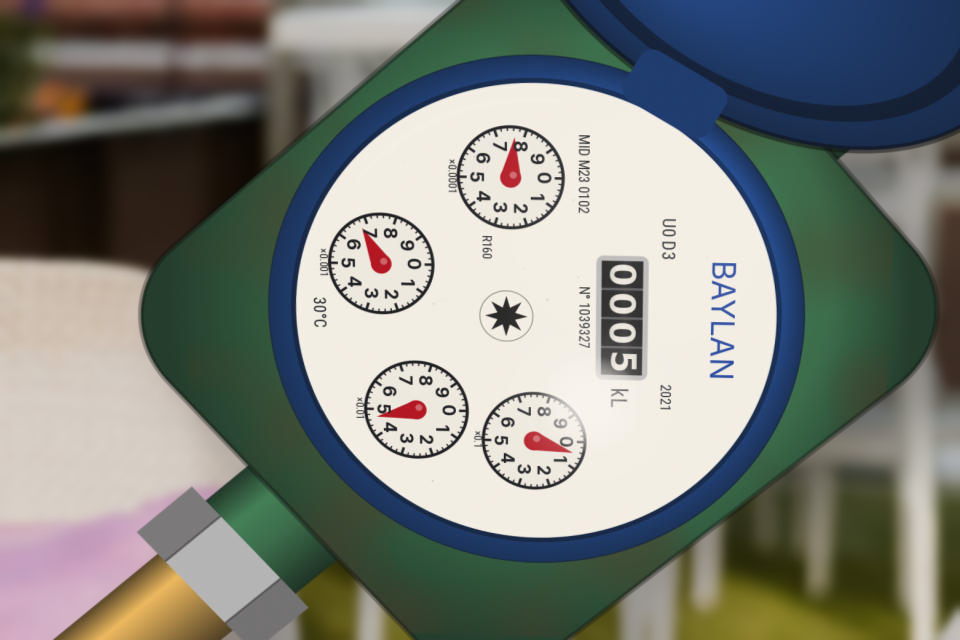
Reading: 5.0467; kL
